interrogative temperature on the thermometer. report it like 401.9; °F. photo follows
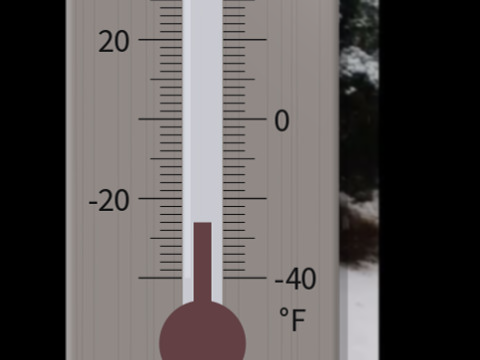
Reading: -26; °F
